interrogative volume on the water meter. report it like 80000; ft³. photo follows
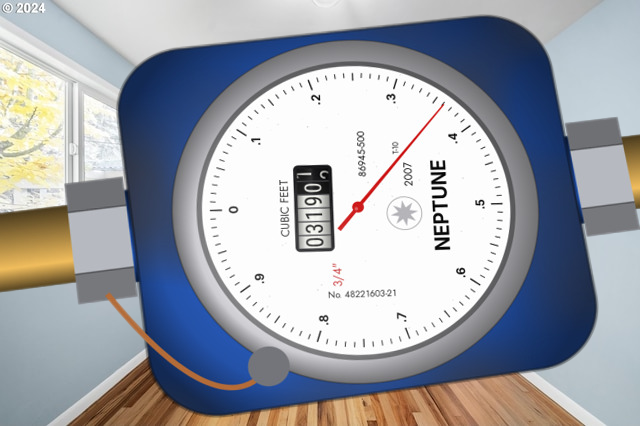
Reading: 31901.36; ft³
